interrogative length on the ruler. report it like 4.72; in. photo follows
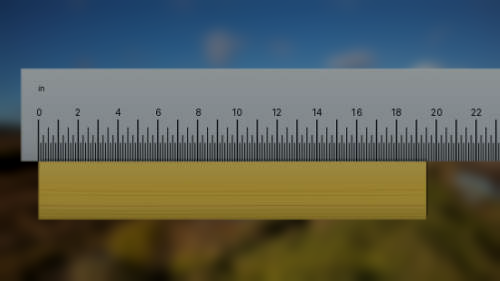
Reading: 19.5; in
